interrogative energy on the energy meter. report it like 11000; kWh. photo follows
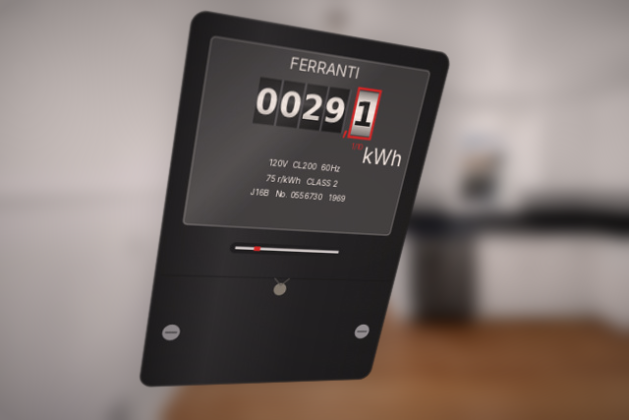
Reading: 29.1; kWh
